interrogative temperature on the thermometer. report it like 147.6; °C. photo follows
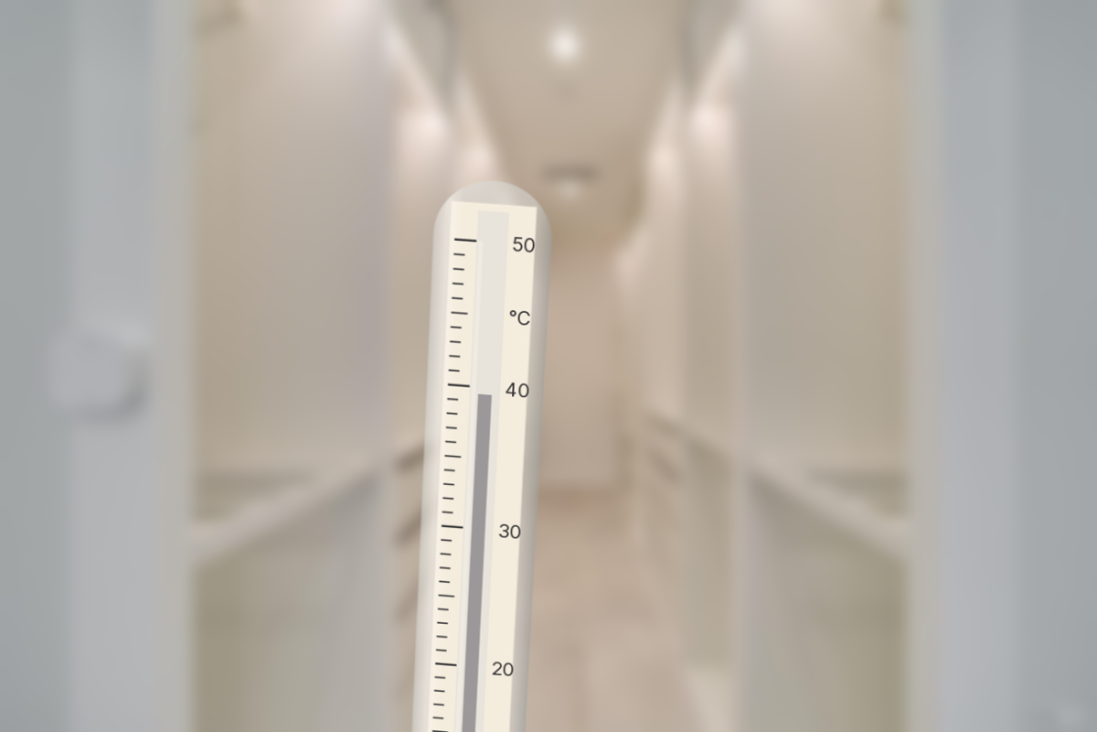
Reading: 39.5; °C
